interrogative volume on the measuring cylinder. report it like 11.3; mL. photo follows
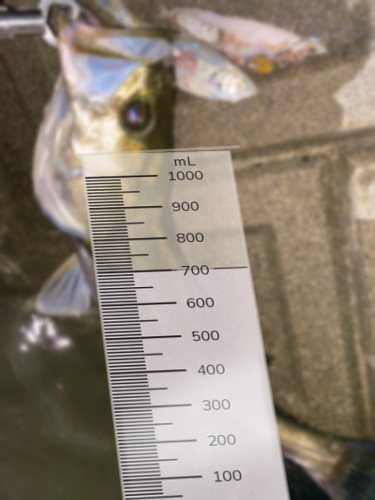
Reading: 700; mL
